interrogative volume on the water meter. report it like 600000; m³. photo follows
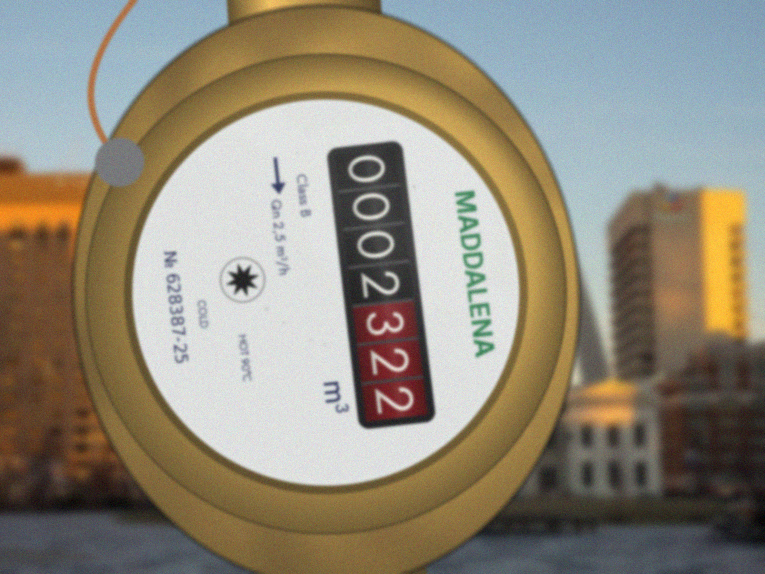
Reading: 2.322; m³
